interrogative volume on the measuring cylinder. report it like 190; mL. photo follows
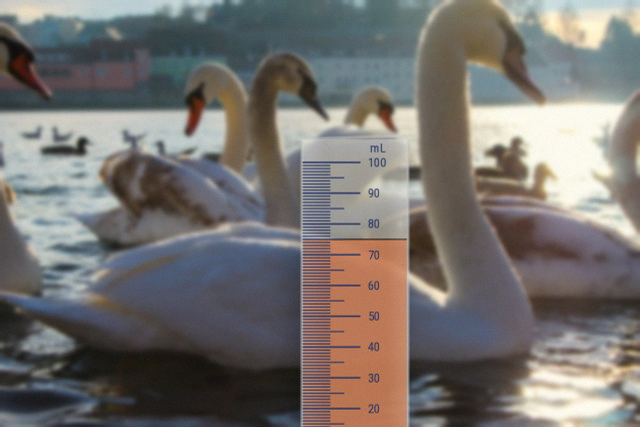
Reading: 75; mL
